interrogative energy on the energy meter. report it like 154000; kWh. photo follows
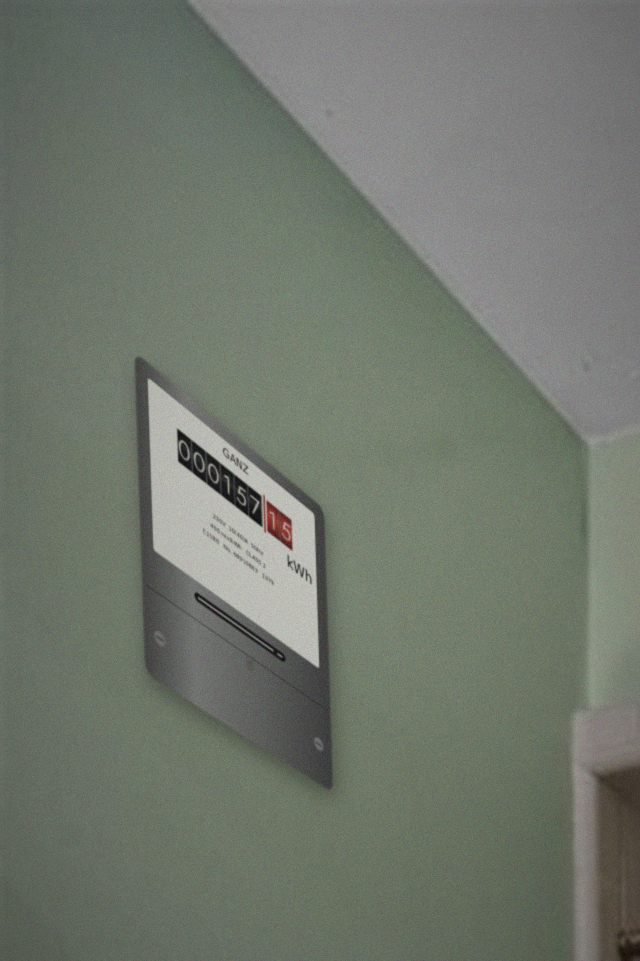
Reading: 157.15; kWh
